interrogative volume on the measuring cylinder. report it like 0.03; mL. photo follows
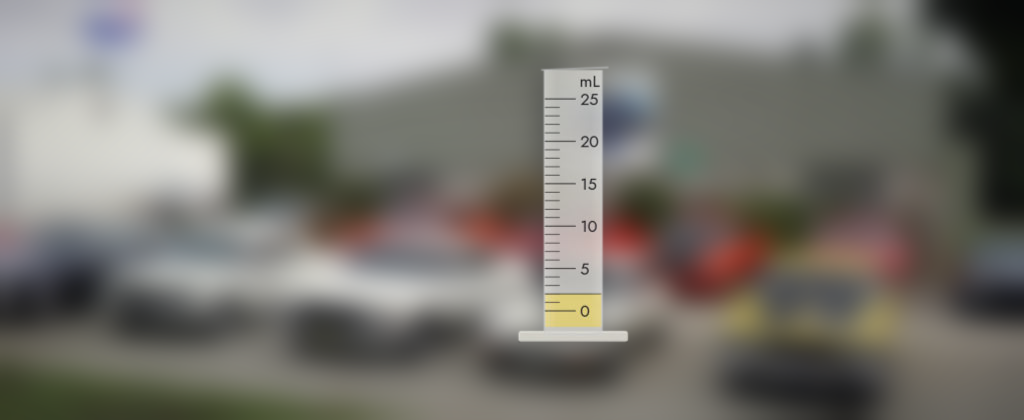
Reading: 2; mL
